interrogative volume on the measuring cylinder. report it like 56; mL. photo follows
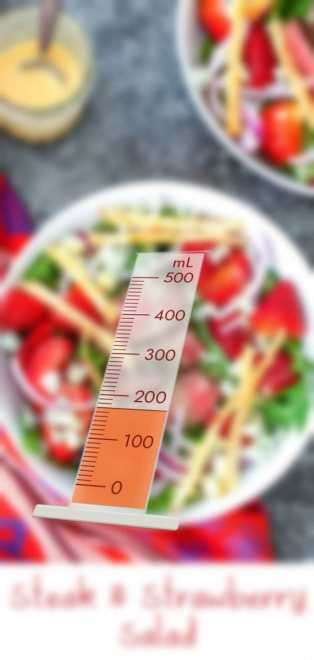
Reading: 170; mL
